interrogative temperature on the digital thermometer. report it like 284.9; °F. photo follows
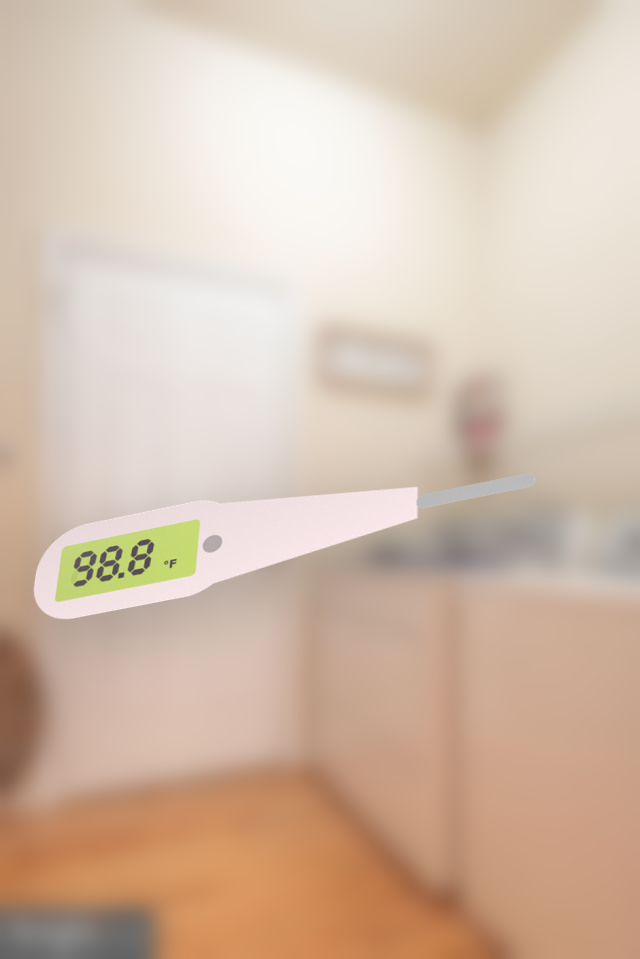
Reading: 98.8; °F
